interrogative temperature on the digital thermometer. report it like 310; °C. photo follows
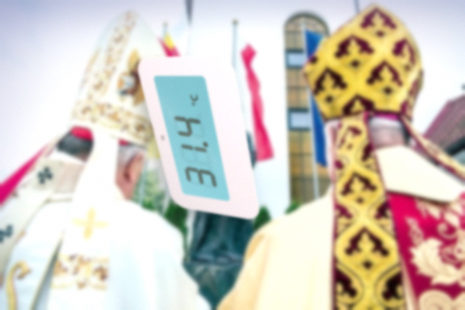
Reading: 31.4; °C
